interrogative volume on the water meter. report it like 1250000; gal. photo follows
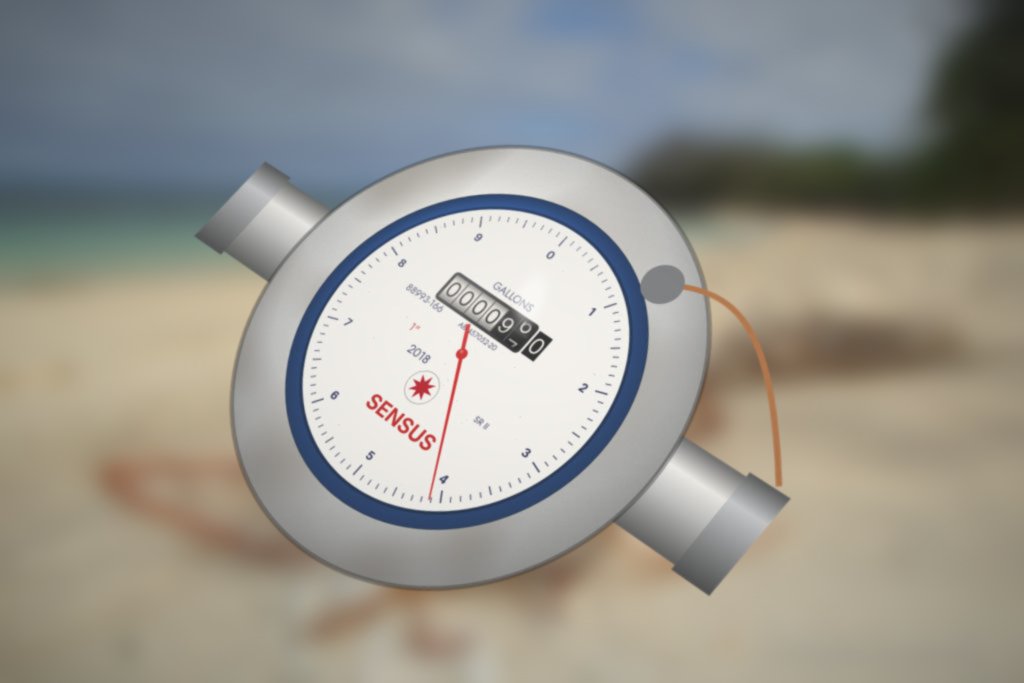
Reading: 964.1; gal
